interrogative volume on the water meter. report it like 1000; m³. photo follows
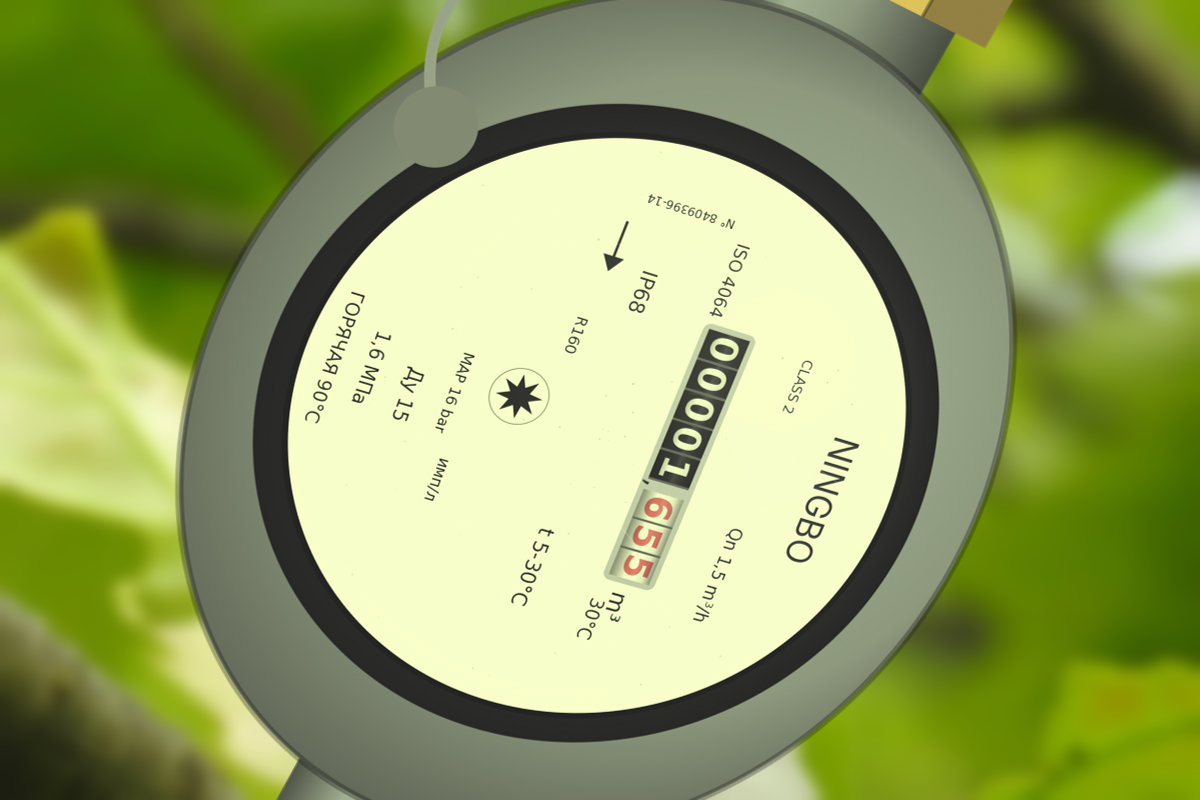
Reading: 1.655; m³
